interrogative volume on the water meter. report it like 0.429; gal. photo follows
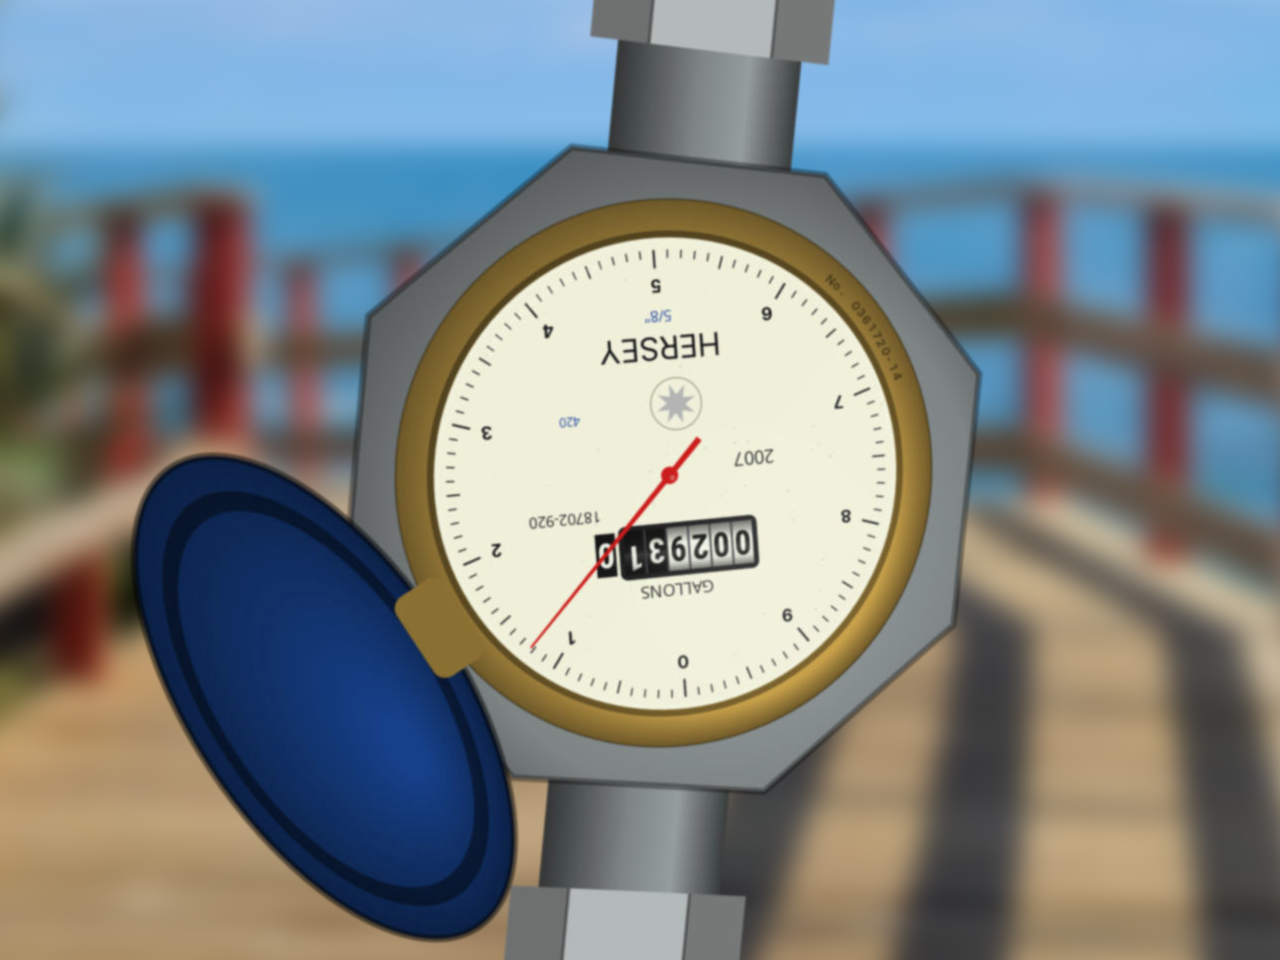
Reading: 29311.2; gal
